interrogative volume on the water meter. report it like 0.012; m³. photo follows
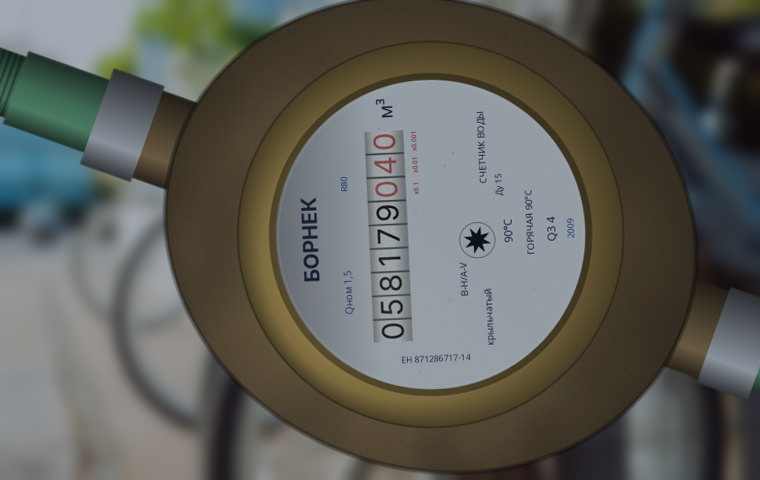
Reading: 58179.040; m³
